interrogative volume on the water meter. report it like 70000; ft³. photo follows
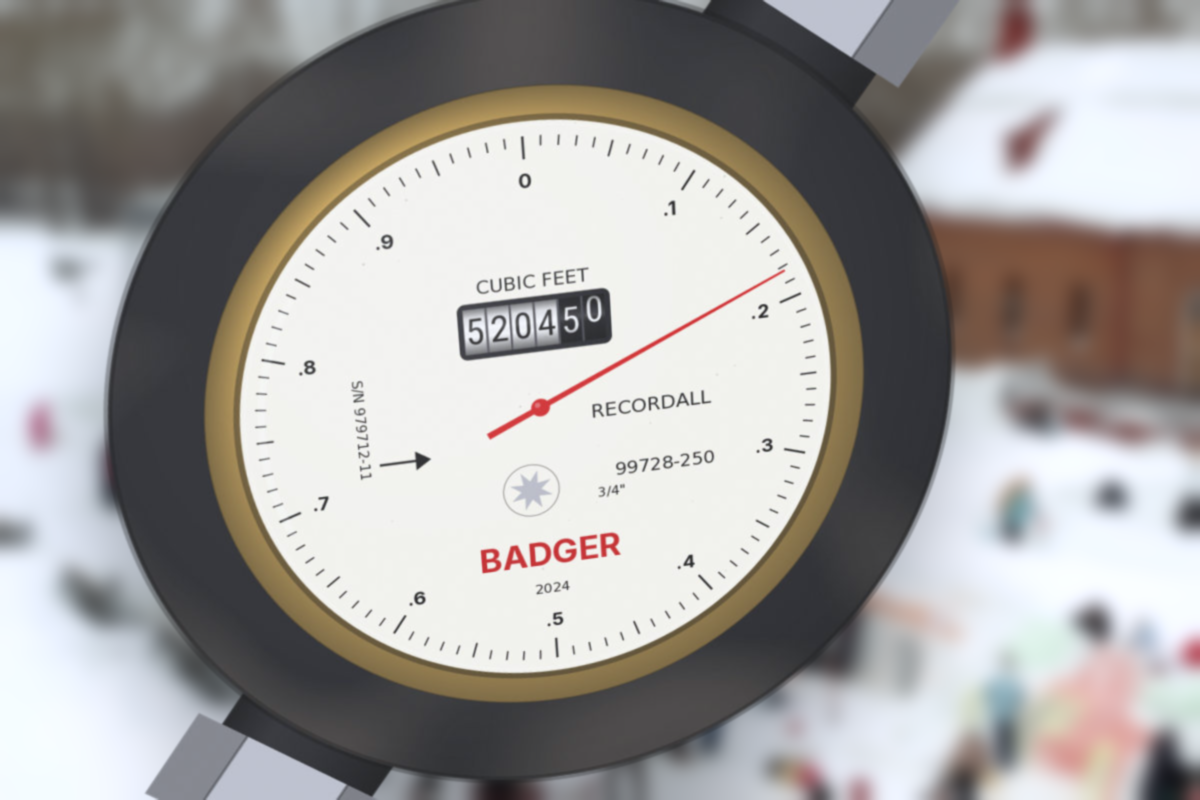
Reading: 520450.18; ft³
